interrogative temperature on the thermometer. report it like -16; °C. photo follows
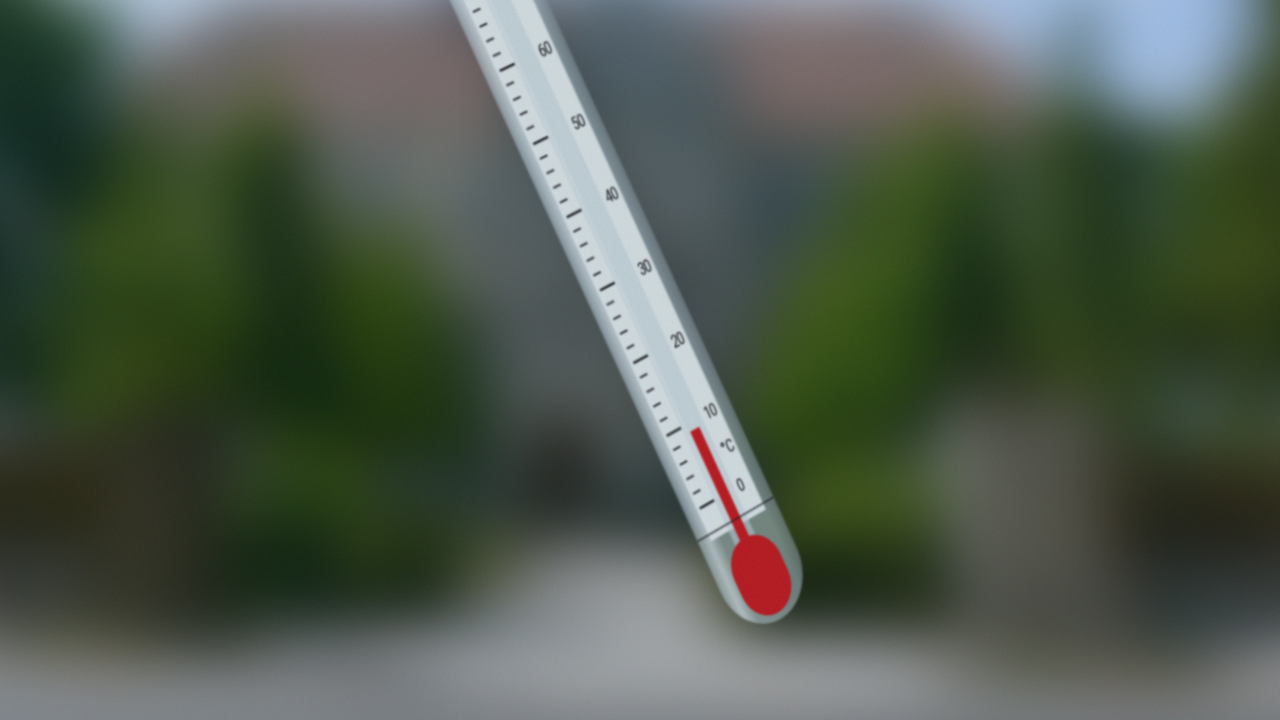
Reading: 9; °C
